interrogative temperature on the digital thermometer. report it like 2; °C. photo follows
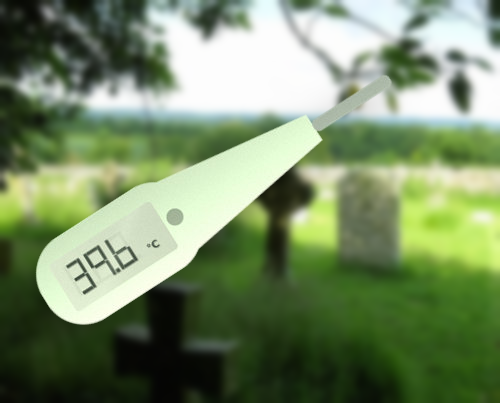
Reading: 39.6; °C
